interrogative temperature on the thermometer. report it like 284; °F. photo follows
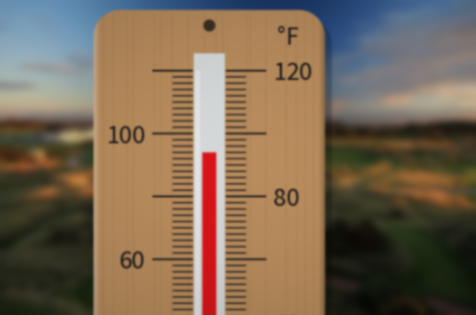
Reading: 94; °F
